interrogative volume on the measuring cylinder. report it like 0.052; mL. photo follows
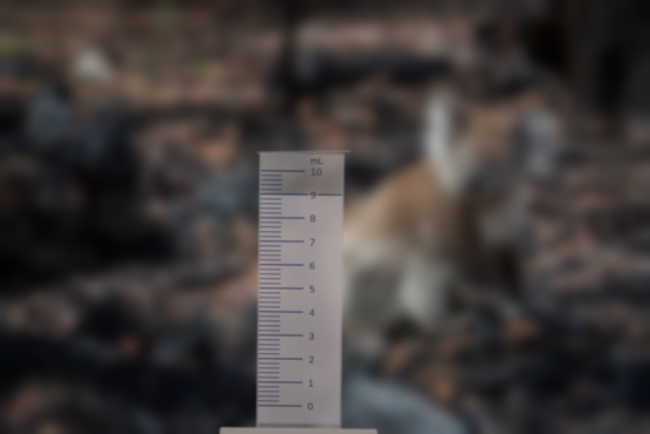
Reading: 9; mL
